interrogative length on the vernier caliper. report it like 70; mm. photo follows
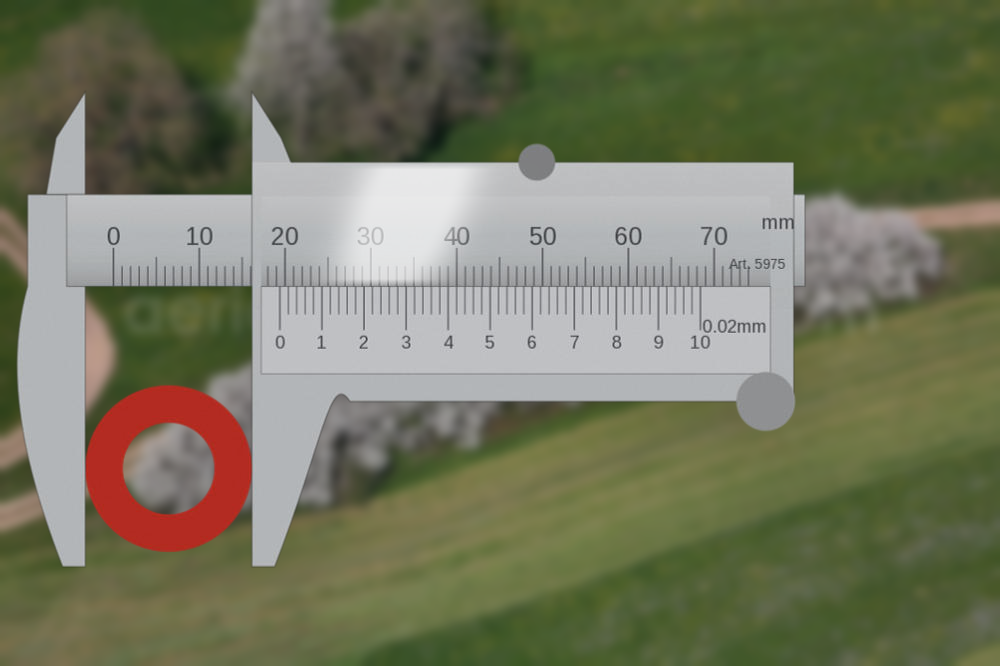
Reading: 19.4; mm
